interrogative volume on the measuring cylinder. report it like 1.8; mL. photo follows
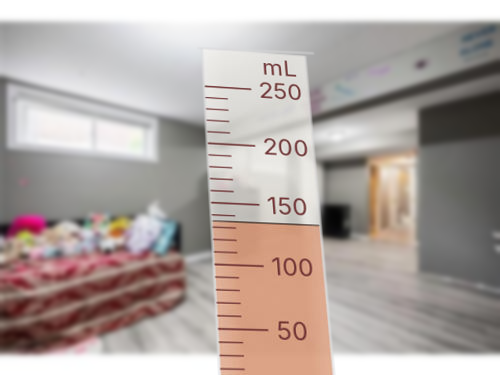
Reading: 135; mL
